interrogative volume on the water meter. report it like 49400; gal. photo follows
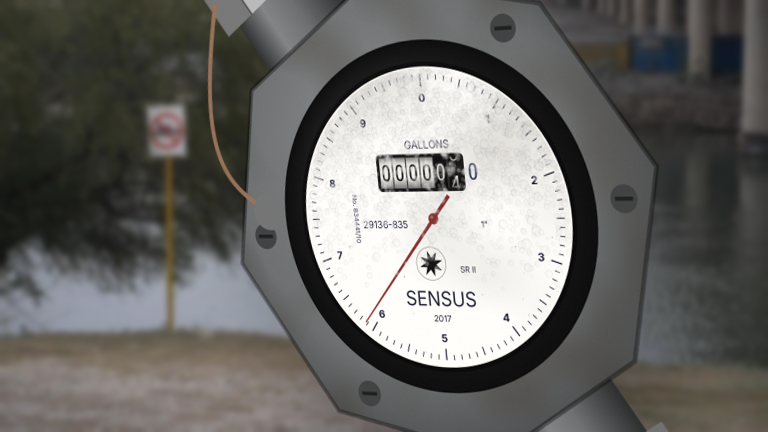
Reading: 36.1; gal
